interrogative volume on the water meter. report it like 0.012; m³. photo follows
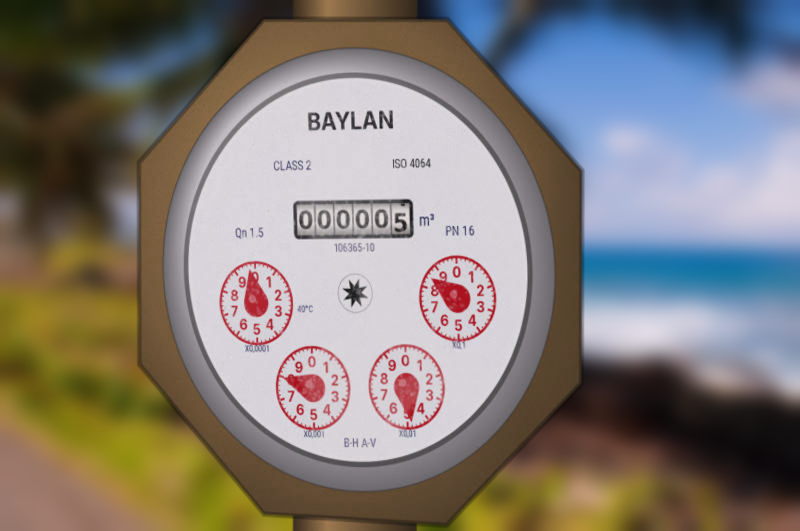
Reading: 4.8479; m³
